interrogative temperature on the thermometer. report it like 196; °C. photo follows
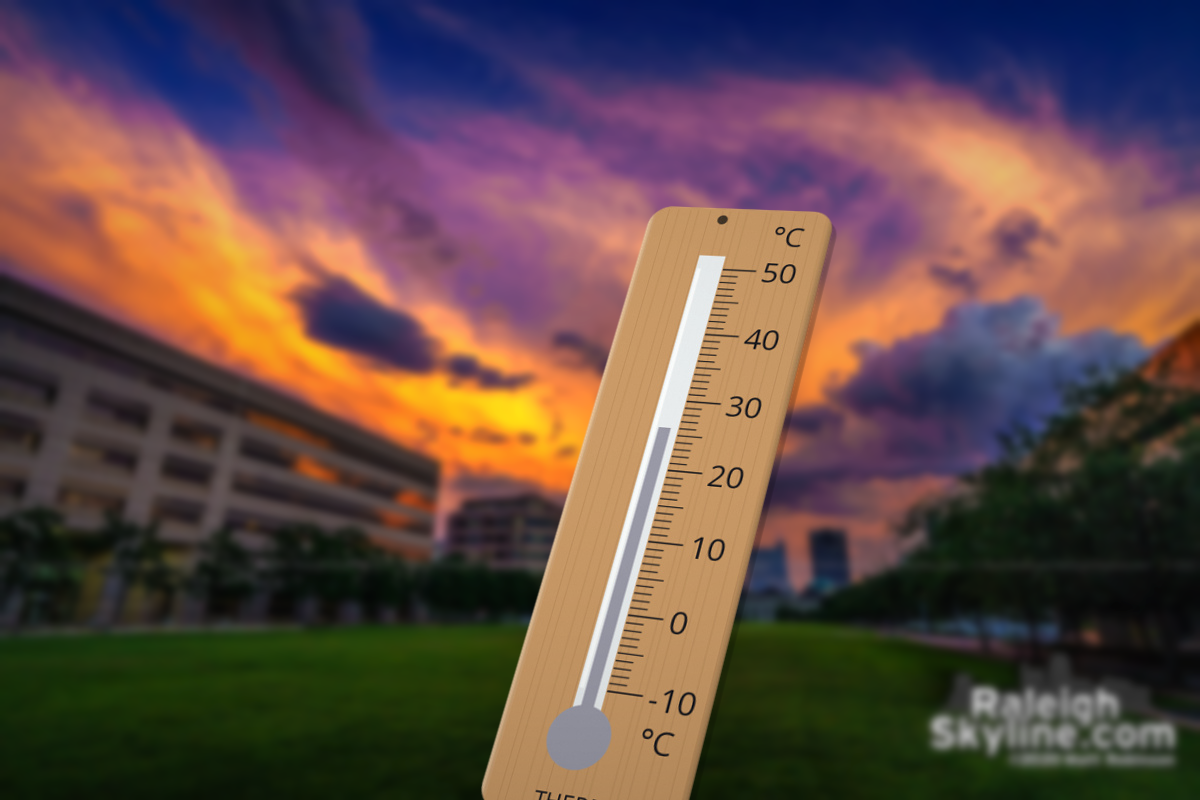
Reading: 26; °C
